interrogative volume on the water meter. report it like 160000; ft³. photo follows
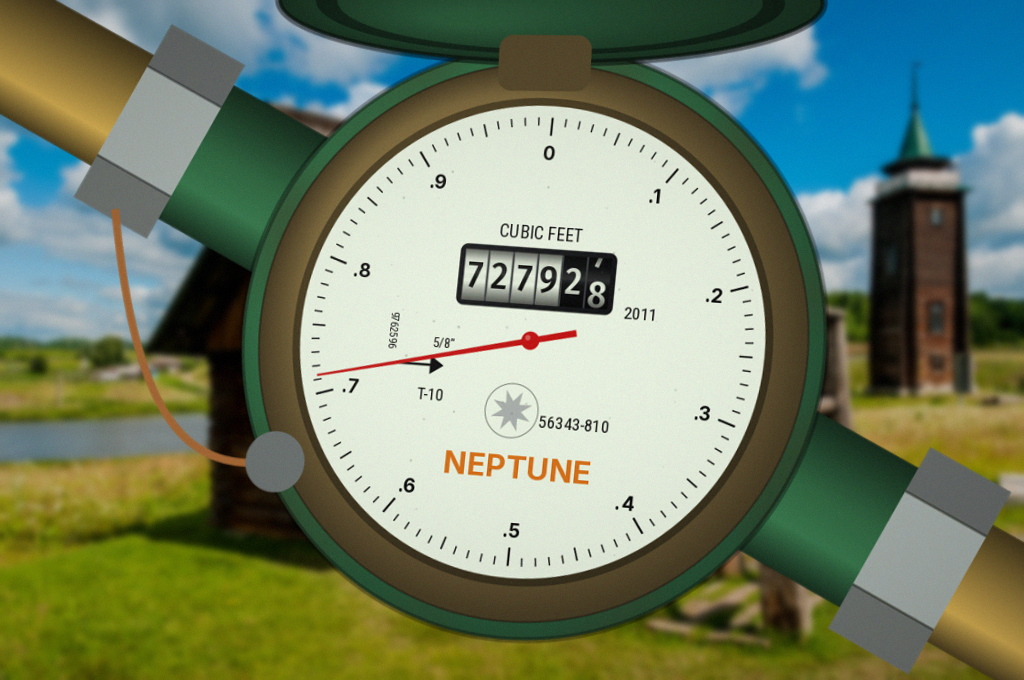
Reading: 727927.71; ft³
